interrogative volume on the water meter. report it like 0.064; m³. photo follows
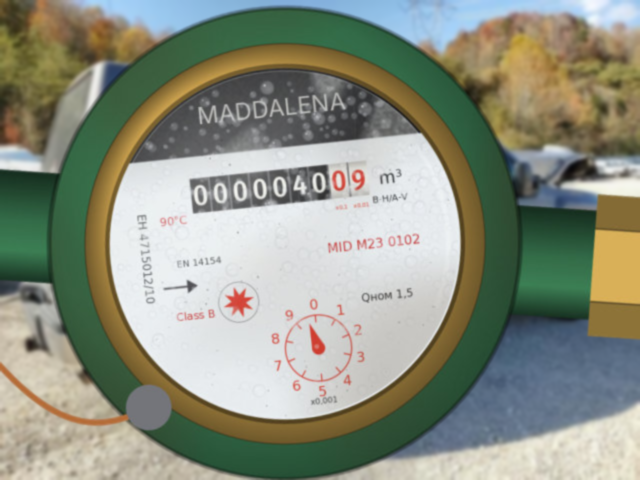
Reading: 40.089; m³
